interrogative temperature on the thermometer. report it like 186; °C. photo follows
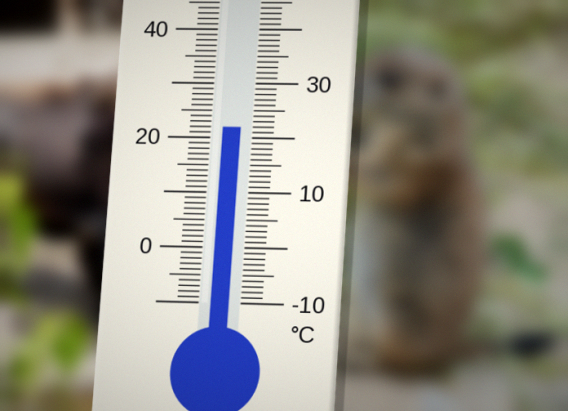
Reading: 22; °C
